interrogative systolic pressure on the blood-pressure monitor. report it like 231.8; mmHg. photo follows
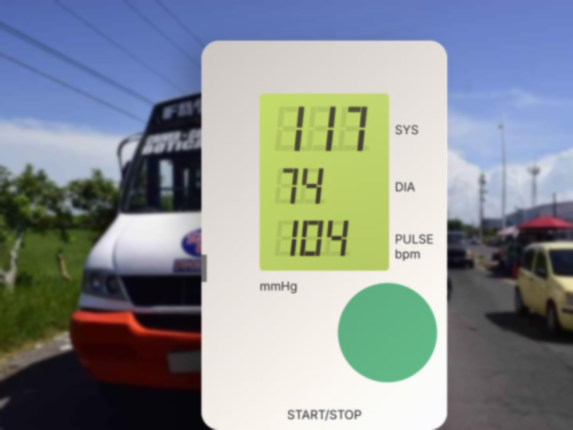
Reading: 117; mmHg
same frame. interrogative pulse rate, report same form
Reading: 104; bpm
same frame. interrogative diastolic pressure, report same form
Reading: 74; mmHg
